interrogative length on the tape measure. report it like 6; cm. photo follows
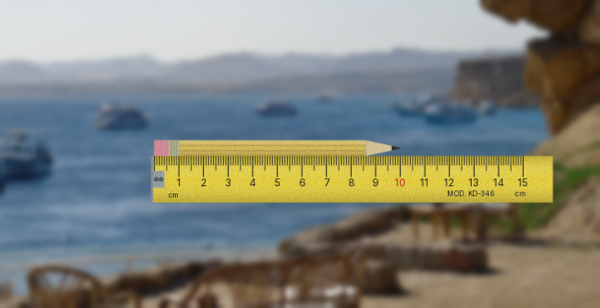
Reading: 10; cm
